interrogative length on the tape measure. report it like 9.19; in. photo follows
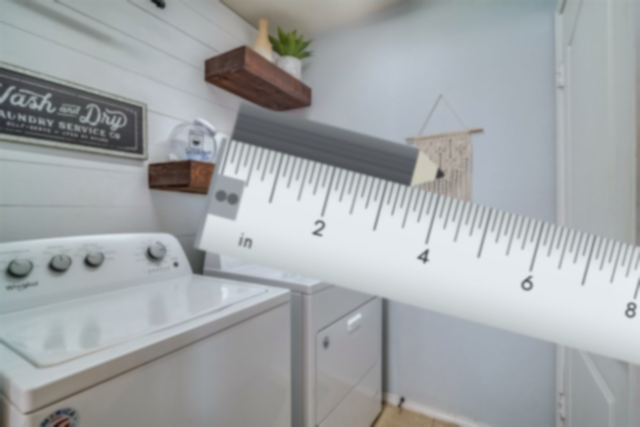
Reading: 4; in
